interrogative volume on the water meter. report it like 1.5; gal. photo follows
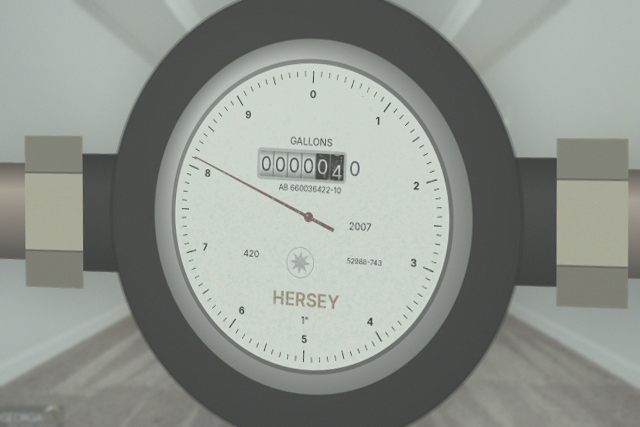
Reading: 38.1; gal
